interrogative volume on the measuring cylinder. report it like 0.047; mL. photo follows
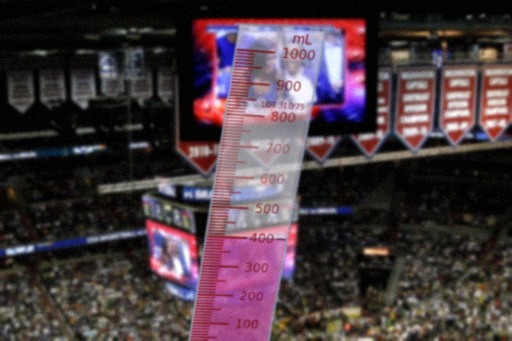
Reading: 400; mL
